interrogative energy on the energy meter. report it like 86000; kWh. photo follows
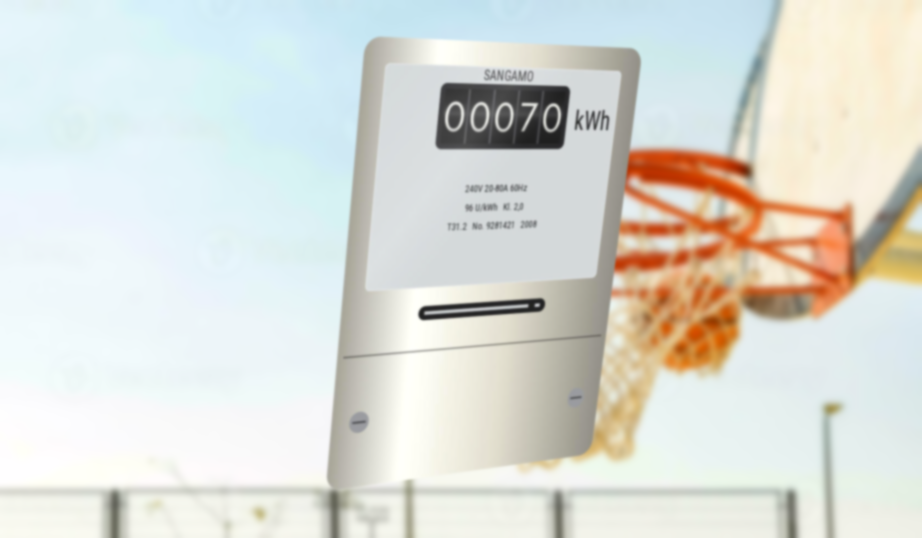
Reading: 70; kWh
